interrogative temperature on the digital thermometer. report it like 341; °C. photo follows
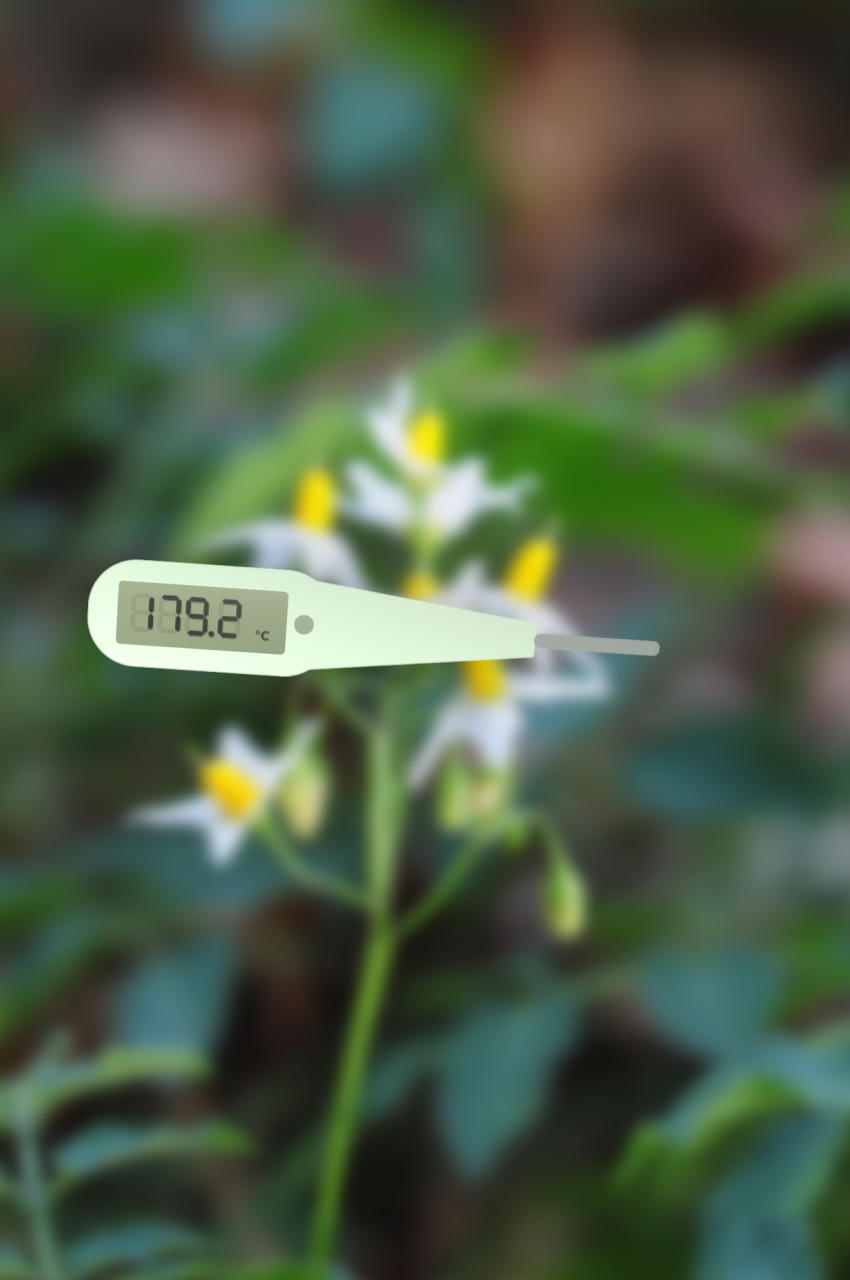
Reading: 179.2; °C
